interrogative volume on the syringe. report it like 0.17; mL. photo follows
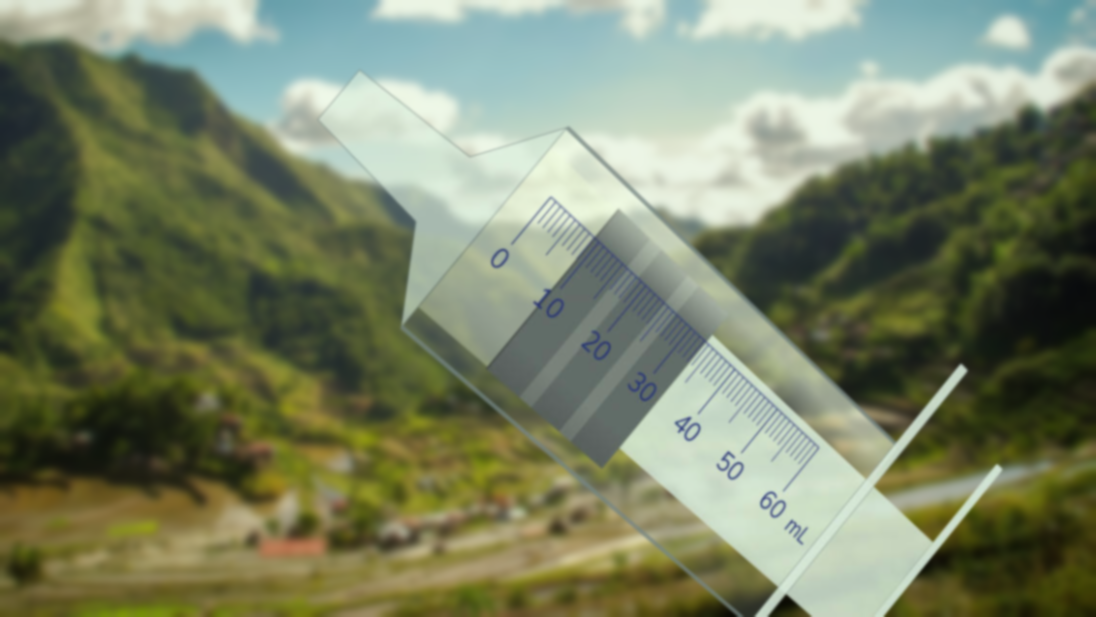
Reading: 9; mL
